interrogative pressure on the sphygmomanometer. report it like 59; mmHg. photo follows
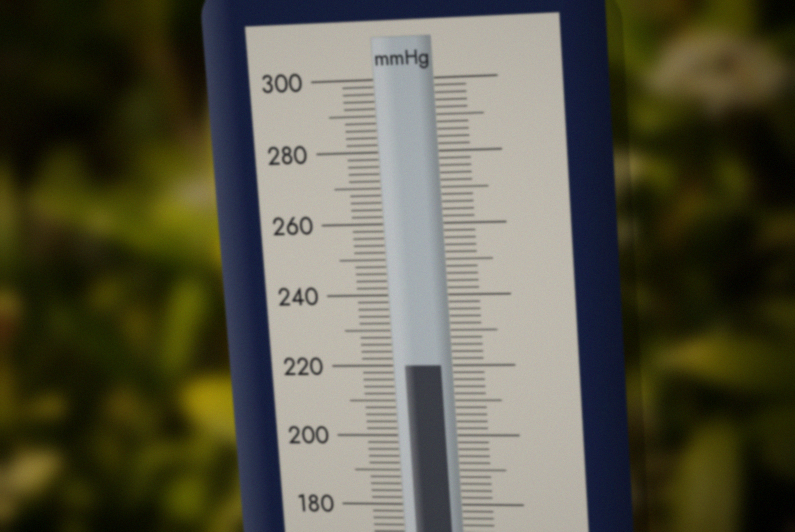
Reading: 220; mmHg
